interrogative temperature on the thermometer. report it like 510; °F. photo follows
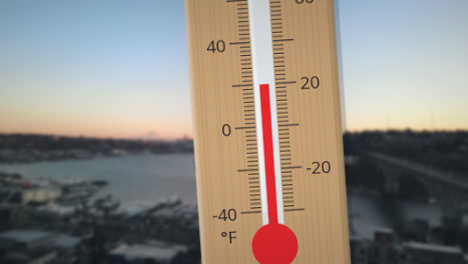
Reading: 20; °F
